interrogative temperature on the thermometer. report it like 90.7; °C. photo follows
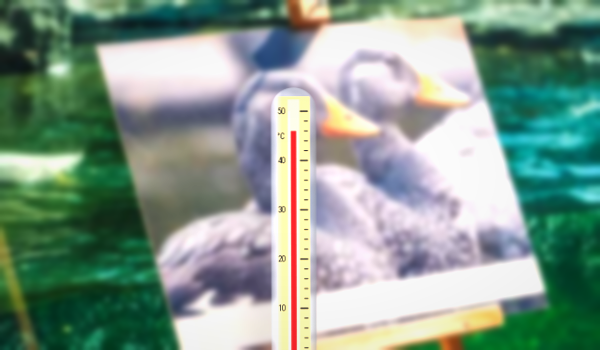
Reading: 46; °C
